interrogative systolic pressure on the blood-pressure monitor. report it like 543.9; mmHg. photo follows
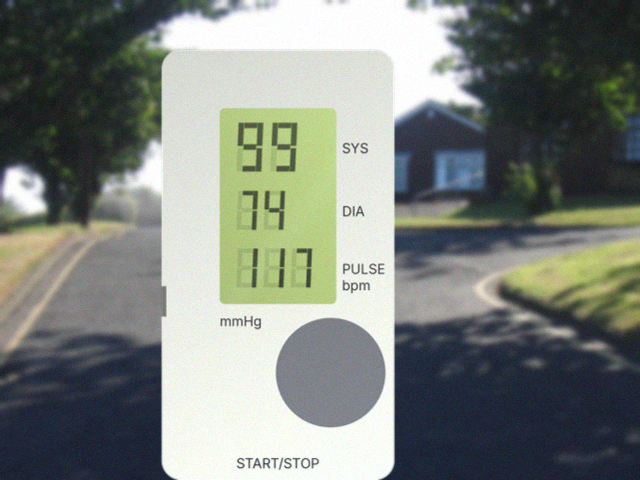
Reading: 99; mmHg
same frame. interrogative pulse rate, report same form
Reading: 117; bpm
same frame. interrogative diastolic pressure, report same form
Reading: 74; mmHg
